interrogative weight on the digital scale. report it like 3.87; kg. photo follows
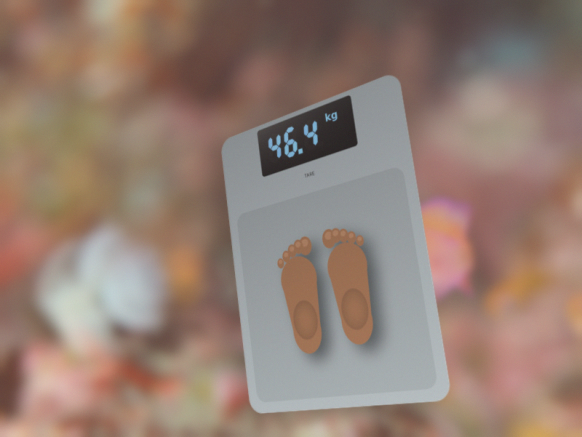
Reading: 46.4; kg
